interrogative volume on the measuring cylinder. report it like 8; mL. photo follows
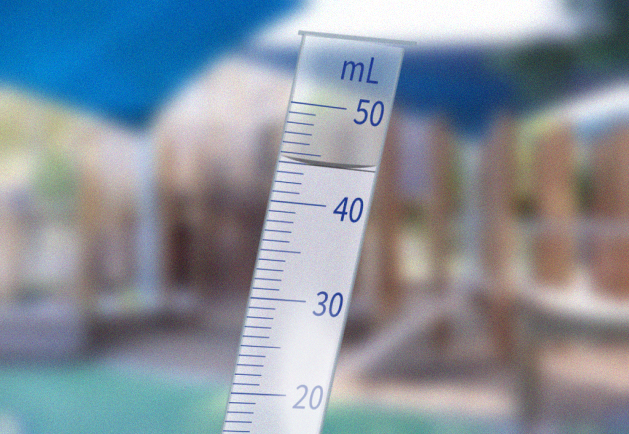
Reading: 44; mL
